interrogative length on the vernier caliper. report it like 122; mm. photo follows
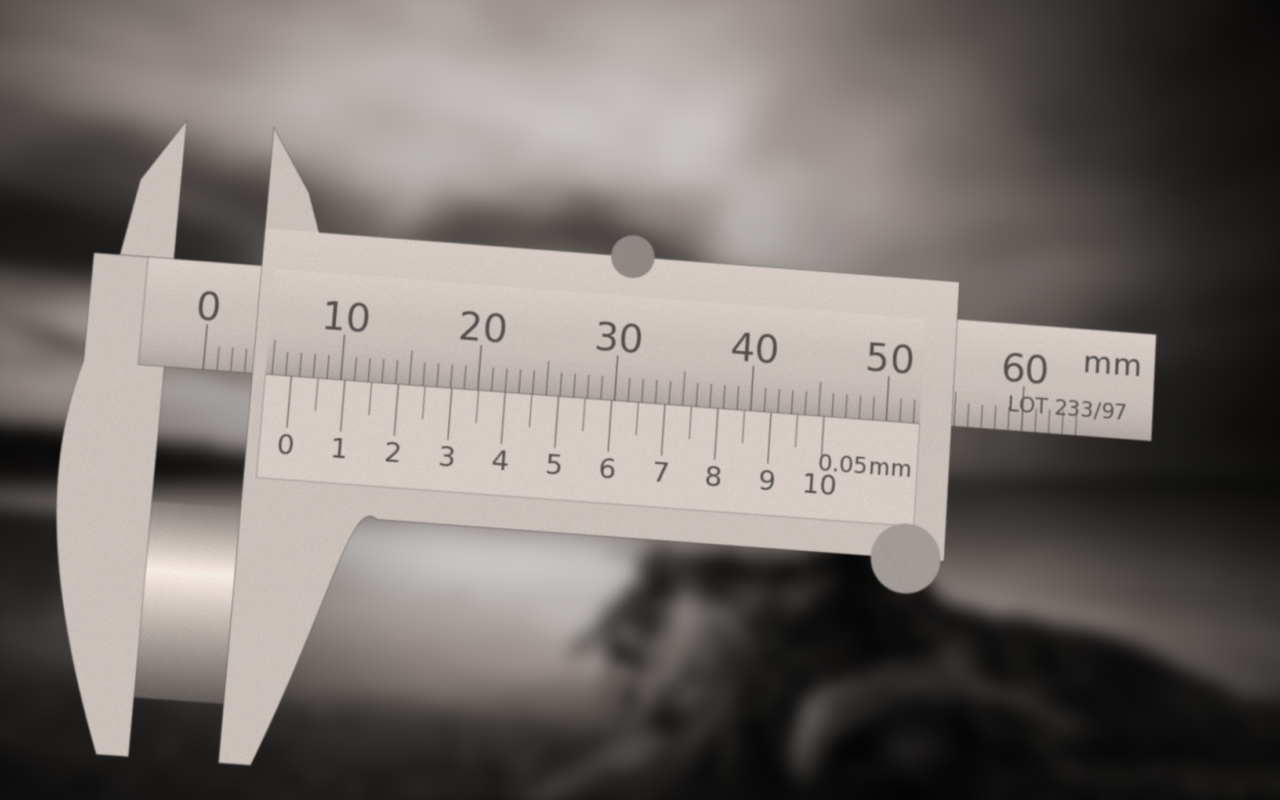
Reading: 6.4; mm
